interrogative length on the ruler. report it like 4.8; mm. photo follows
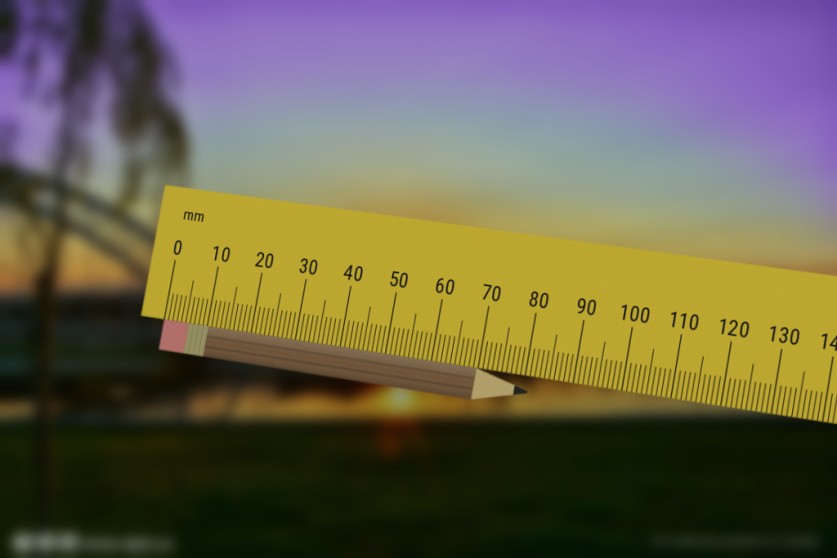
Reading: 81; mm
